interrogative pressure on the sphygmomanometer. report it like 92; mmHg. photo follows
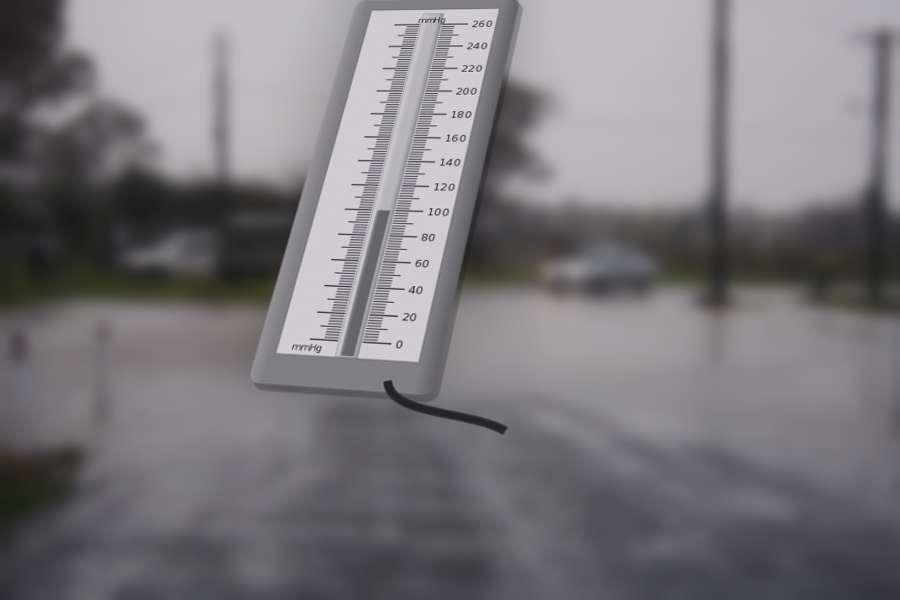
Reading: 100; mmHg
